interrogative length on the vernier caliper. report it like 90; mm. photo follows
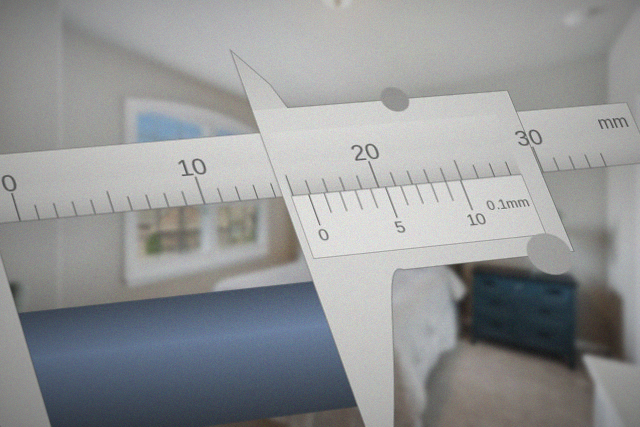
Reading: 15.9; mm
